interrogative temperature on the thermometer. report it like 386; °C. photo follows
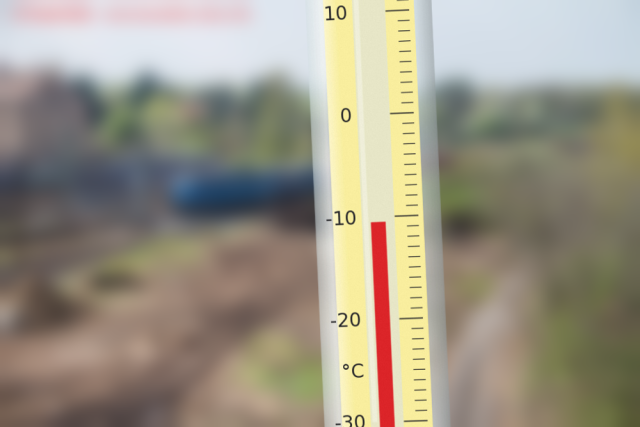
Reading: -10.5; °C
